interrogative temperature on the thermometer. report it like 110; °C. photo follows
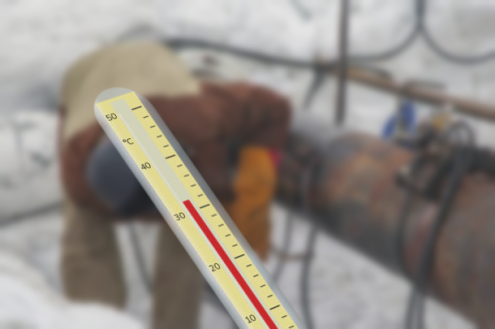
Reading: 32; °C
